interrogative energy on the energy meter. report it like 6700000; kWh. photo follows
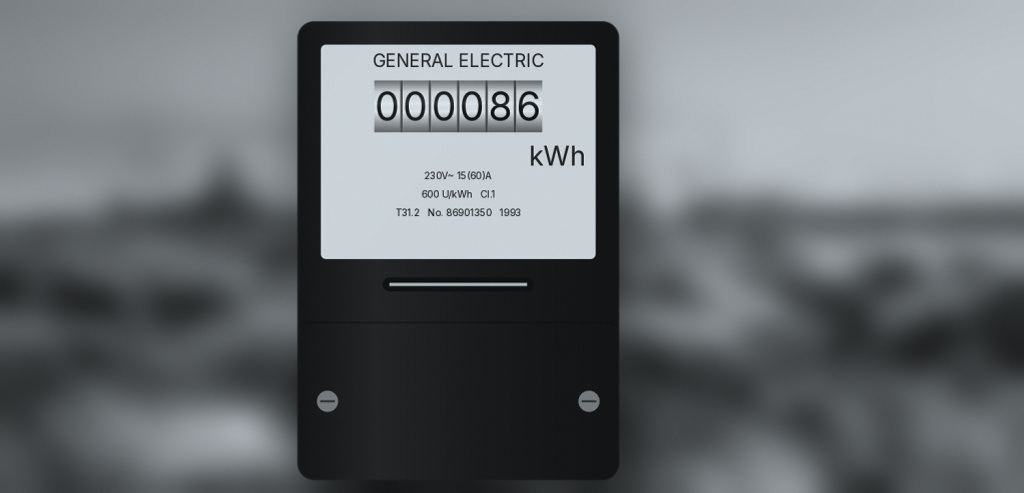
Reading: 86; kWh
